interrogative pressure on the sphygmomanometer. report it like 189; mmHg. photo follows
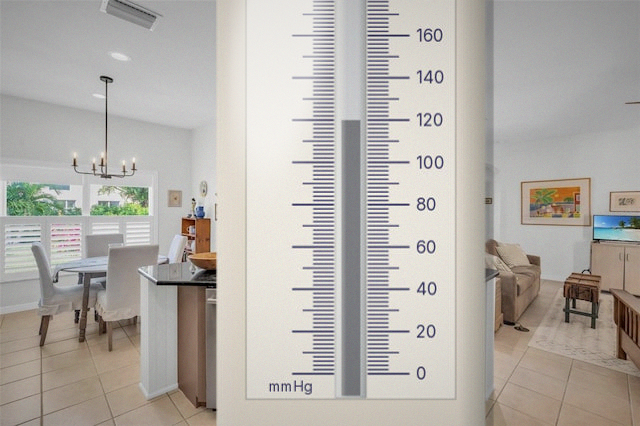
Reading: 120; mmHg
